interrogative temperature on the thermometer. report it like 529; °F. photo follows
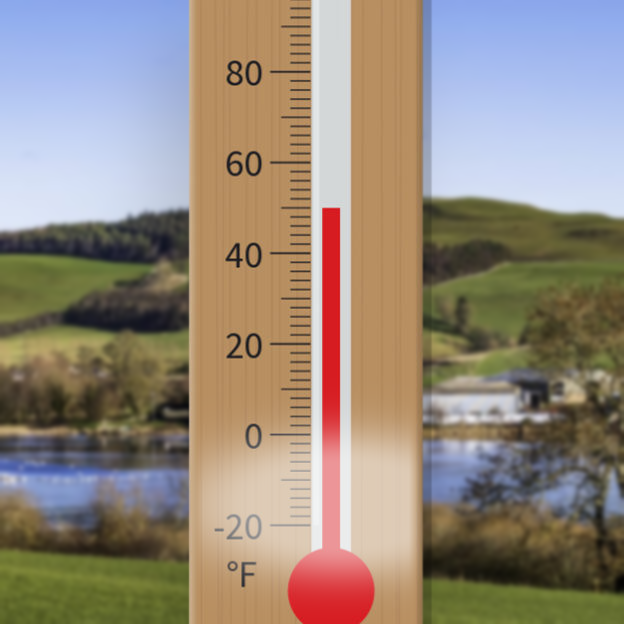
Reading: 50; °F
